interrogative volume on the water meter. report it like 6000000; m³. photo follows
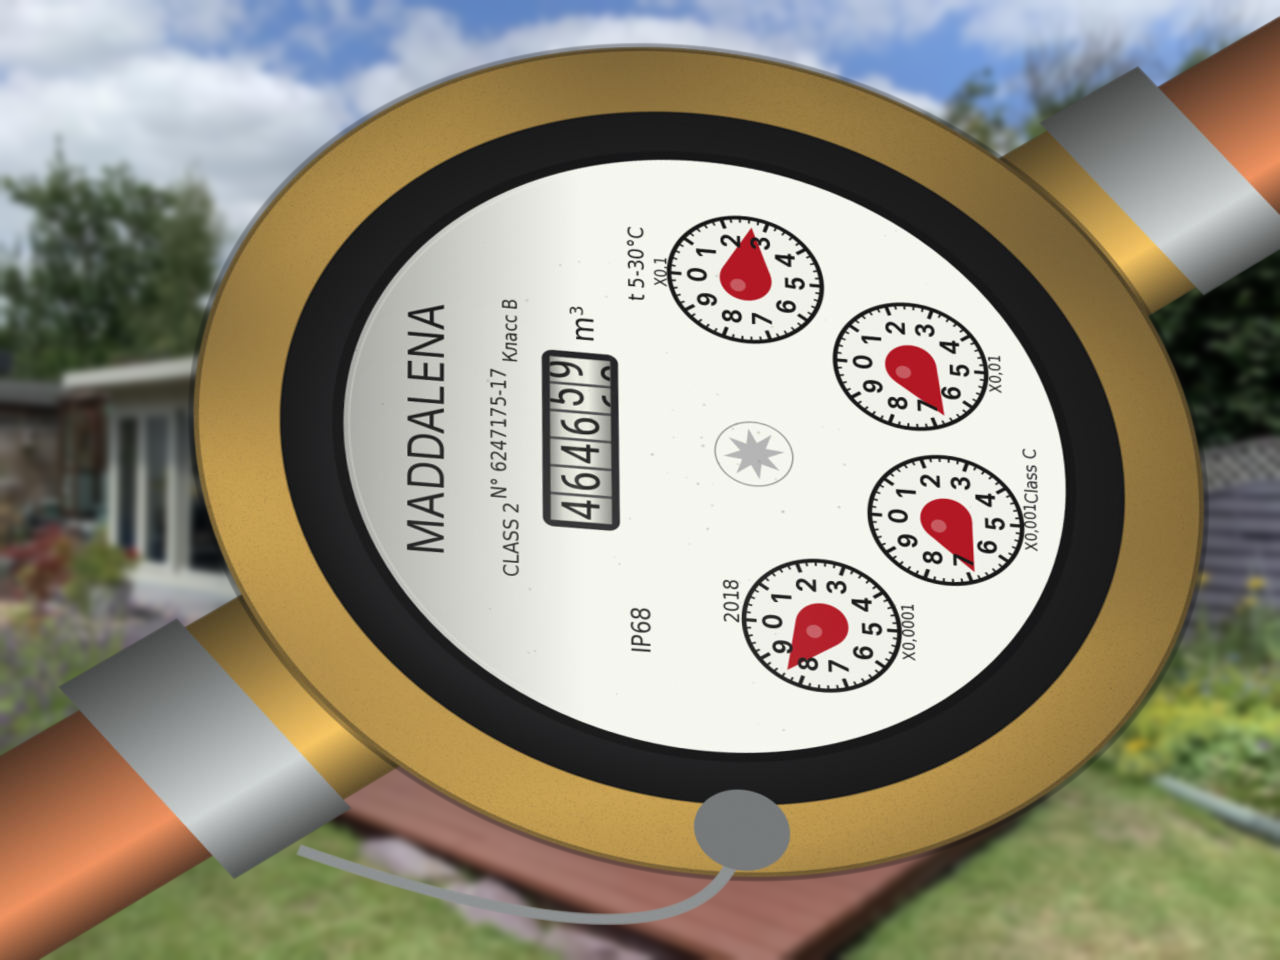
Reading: 464659.2668; m³
